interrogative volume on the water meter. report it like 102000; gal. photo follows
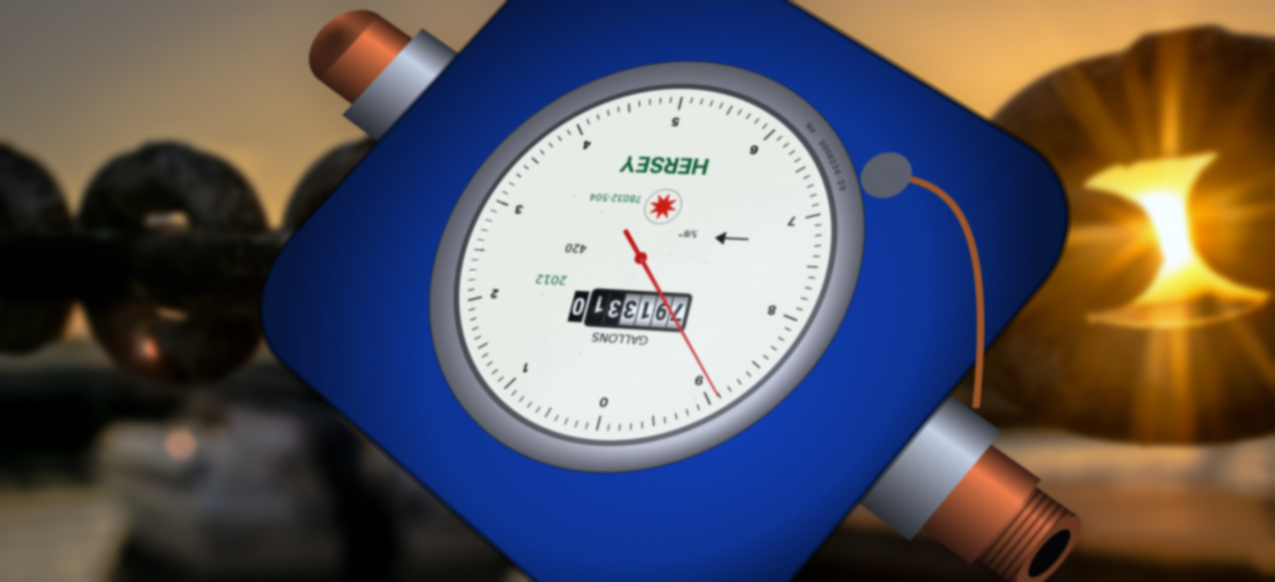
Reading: 7913308.9; gal
